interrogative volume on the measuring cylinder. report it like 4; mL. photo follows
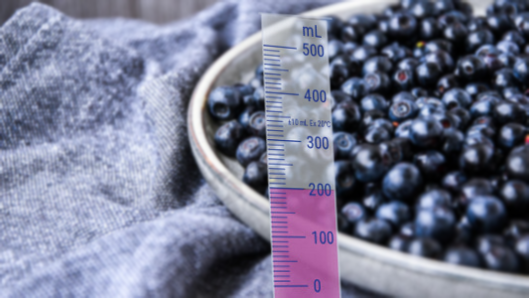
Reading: 200; mL
